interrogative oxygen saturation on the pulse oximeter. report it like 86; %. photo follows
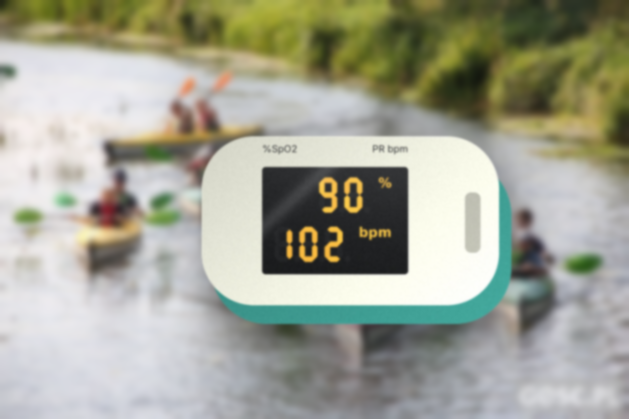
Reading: 90; %
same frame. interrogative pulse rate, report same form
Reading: 102; bpm
